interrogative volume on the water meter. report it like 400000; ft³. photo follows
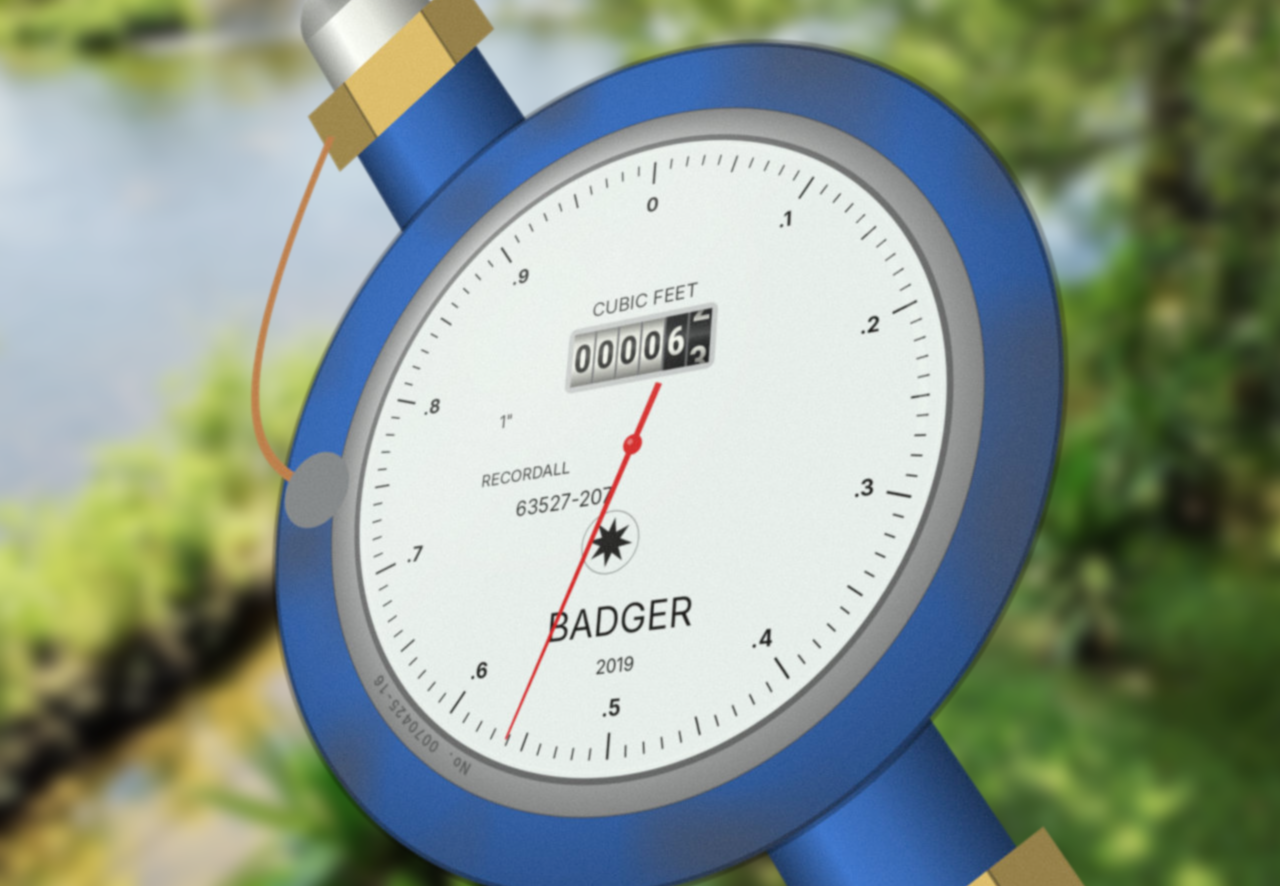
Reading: 62.56; ft³
